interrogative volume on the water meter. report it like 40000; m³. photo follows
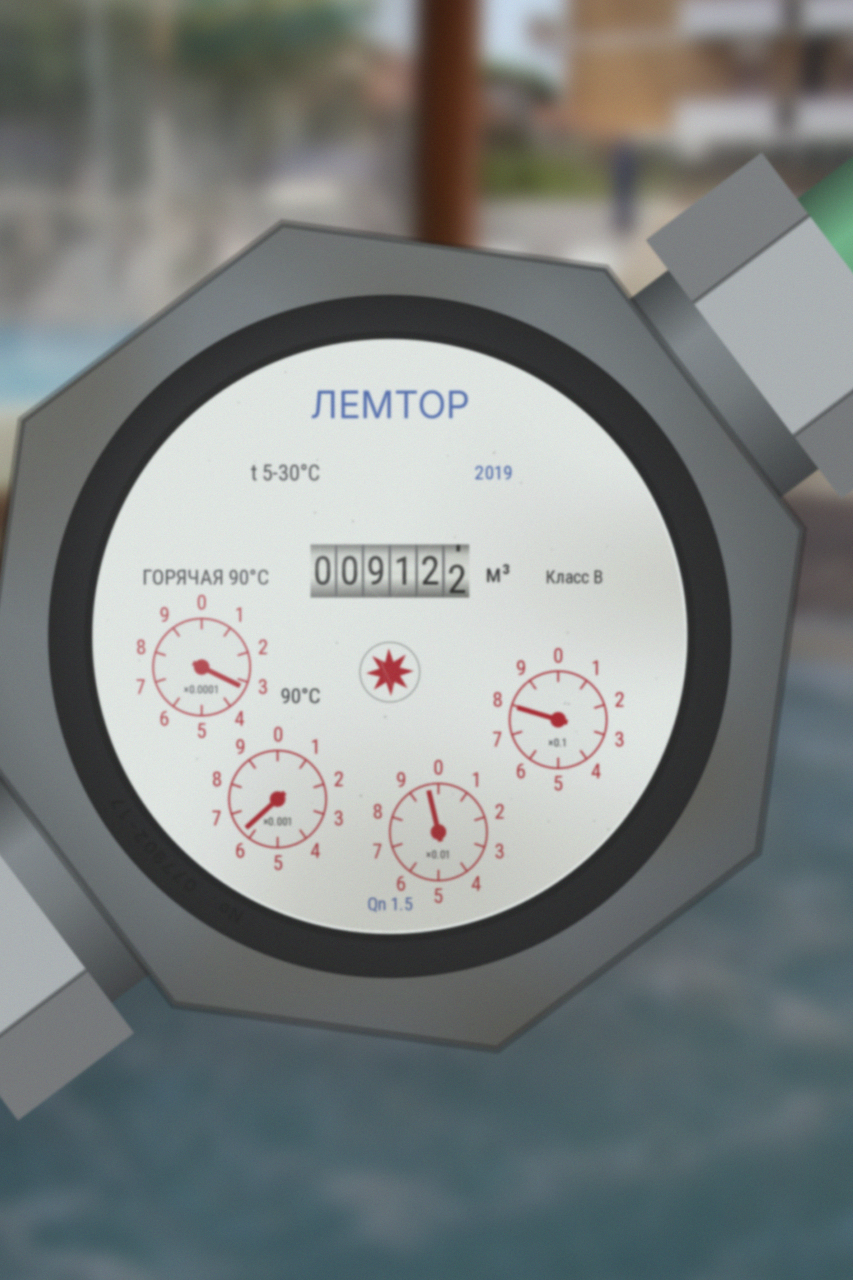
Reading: 9121.7963; m³
